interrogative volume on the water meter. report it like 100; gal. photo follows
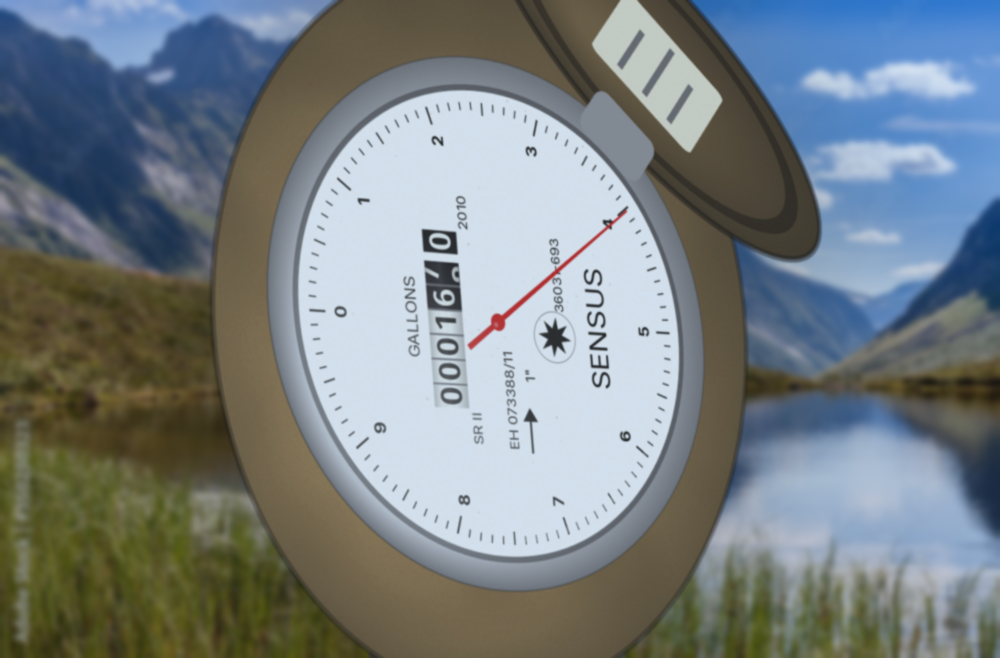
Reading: 1674.0; gal
